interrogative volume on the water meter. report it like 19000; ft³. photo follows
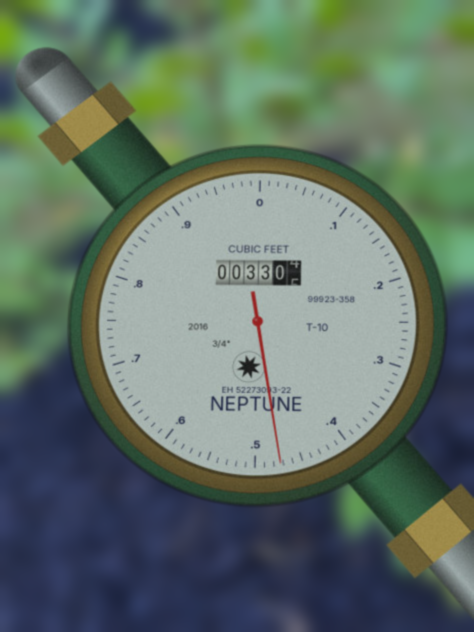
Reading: 3304.47; ft³
